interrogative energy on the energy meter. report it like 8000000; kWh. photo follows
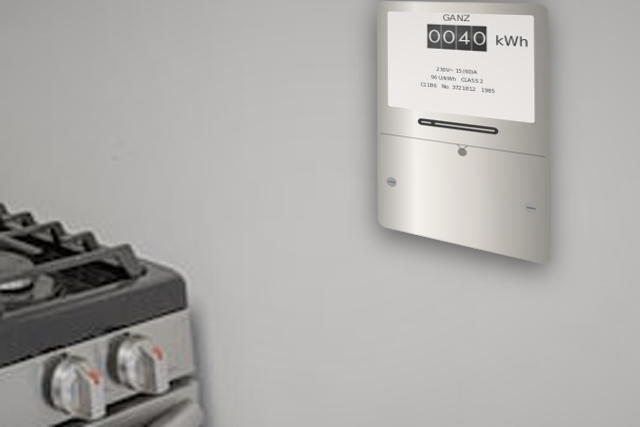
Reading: 40; kWh
